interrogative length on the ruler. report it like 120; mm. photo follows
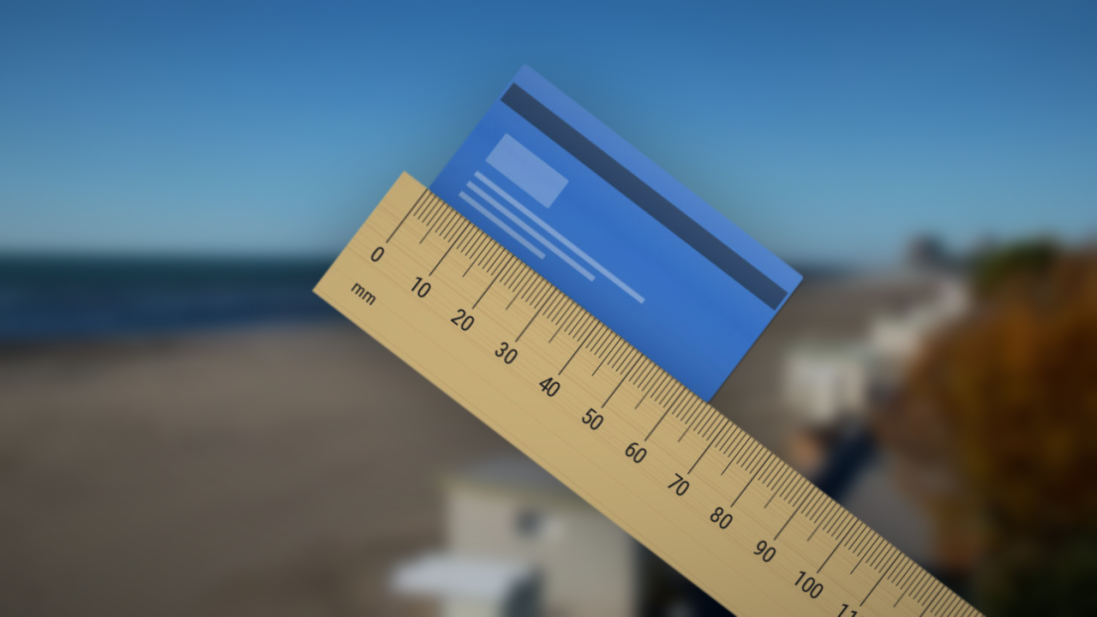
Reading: 65; mm
